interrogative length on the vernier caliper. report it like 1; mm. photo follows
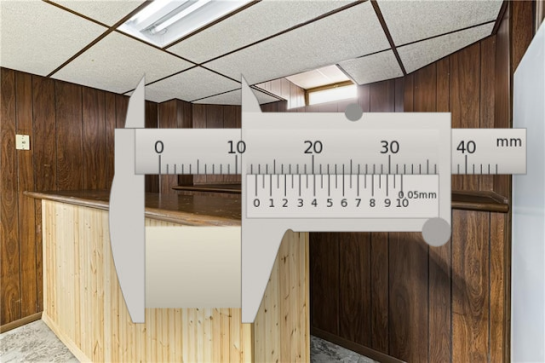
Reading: 12.6; mm
